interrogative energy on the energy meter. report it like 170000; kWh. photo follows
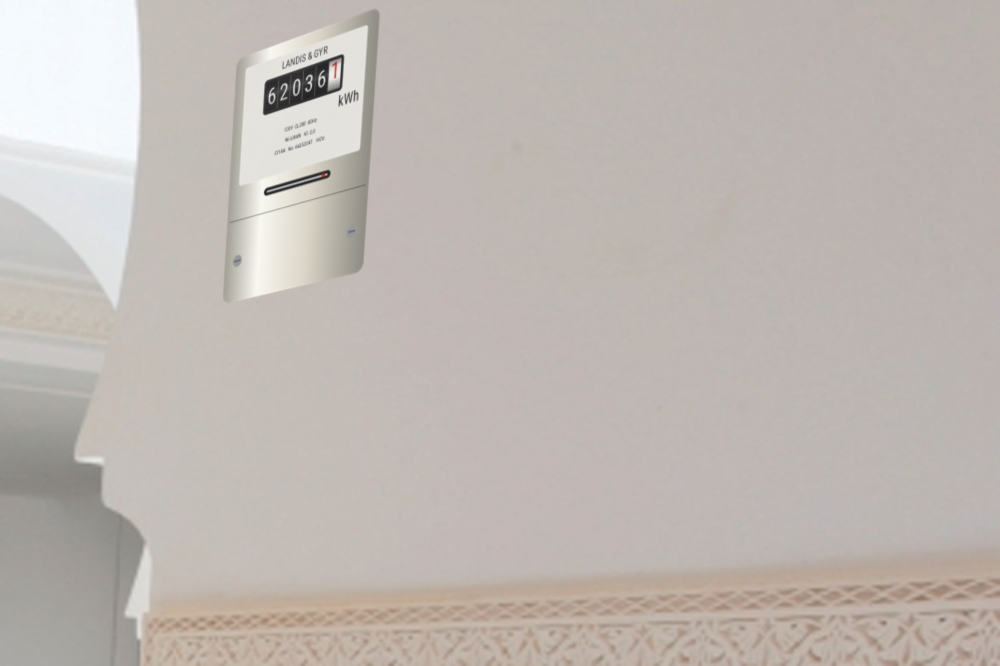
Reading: 62036.1; kWh
